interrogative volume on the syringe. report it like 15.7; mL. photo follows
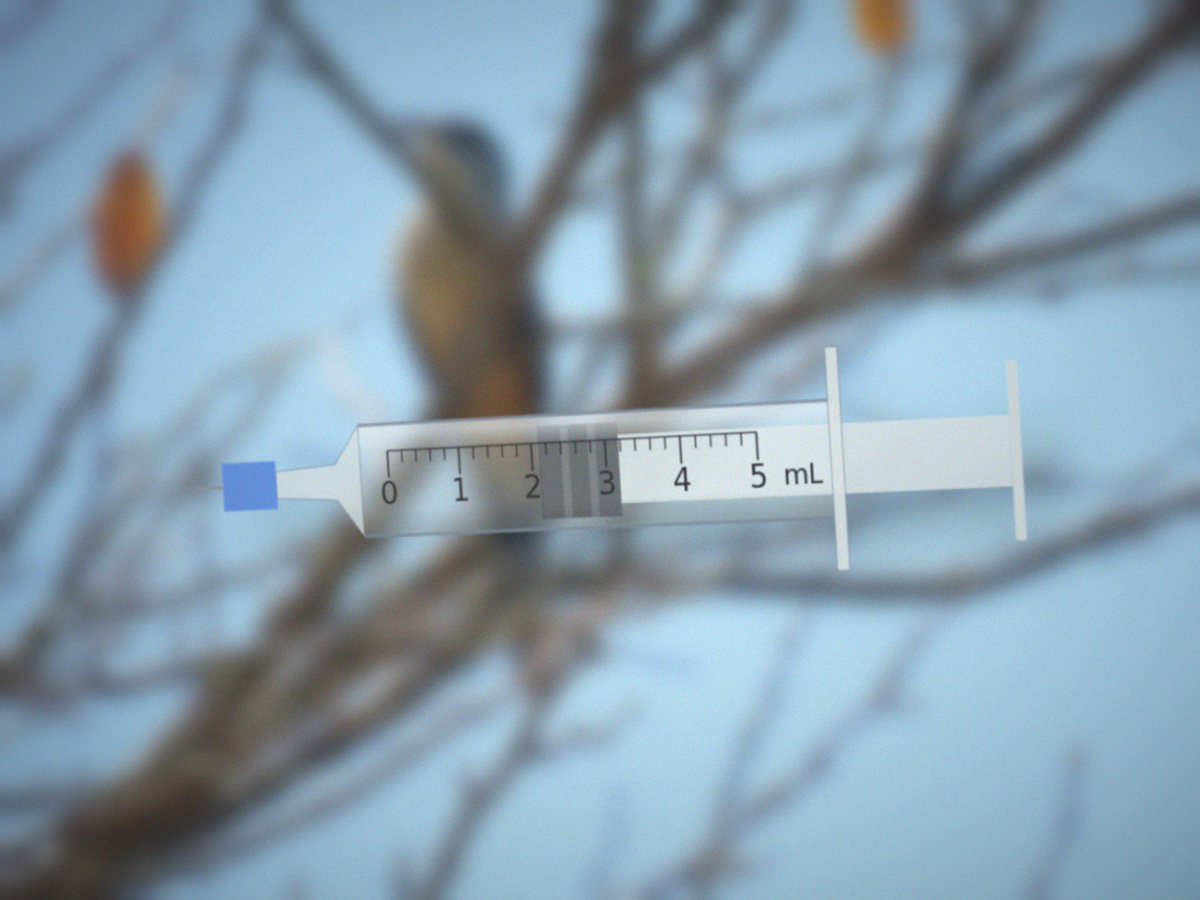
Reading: 2.1; mL
